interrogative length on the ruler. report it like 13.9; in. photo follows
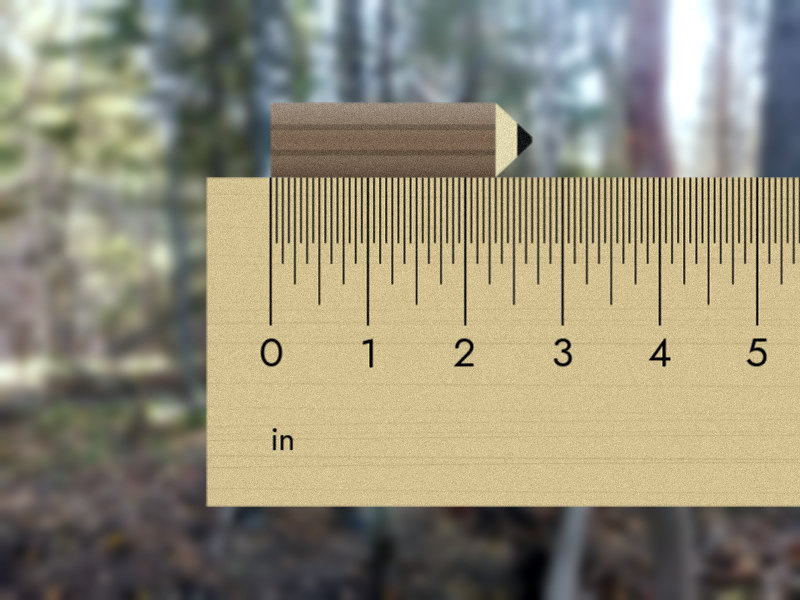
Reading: 2.6875; in
